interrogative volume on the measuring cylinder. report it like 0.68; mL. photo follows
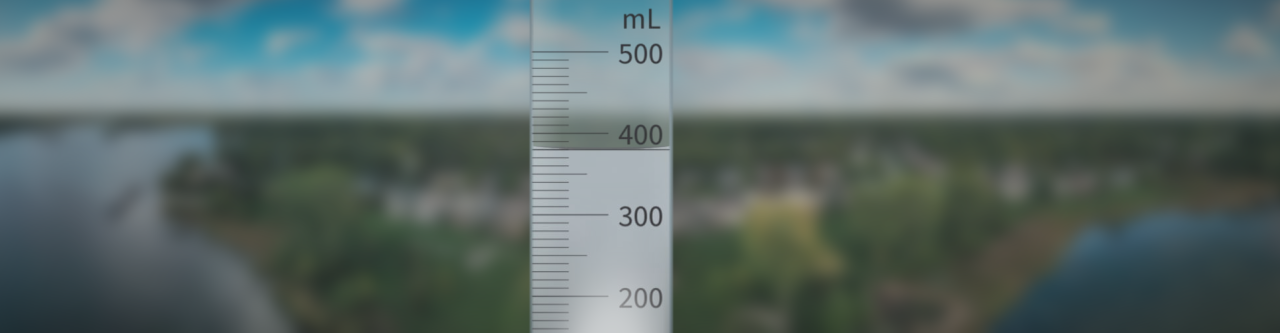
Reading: 380; mL
